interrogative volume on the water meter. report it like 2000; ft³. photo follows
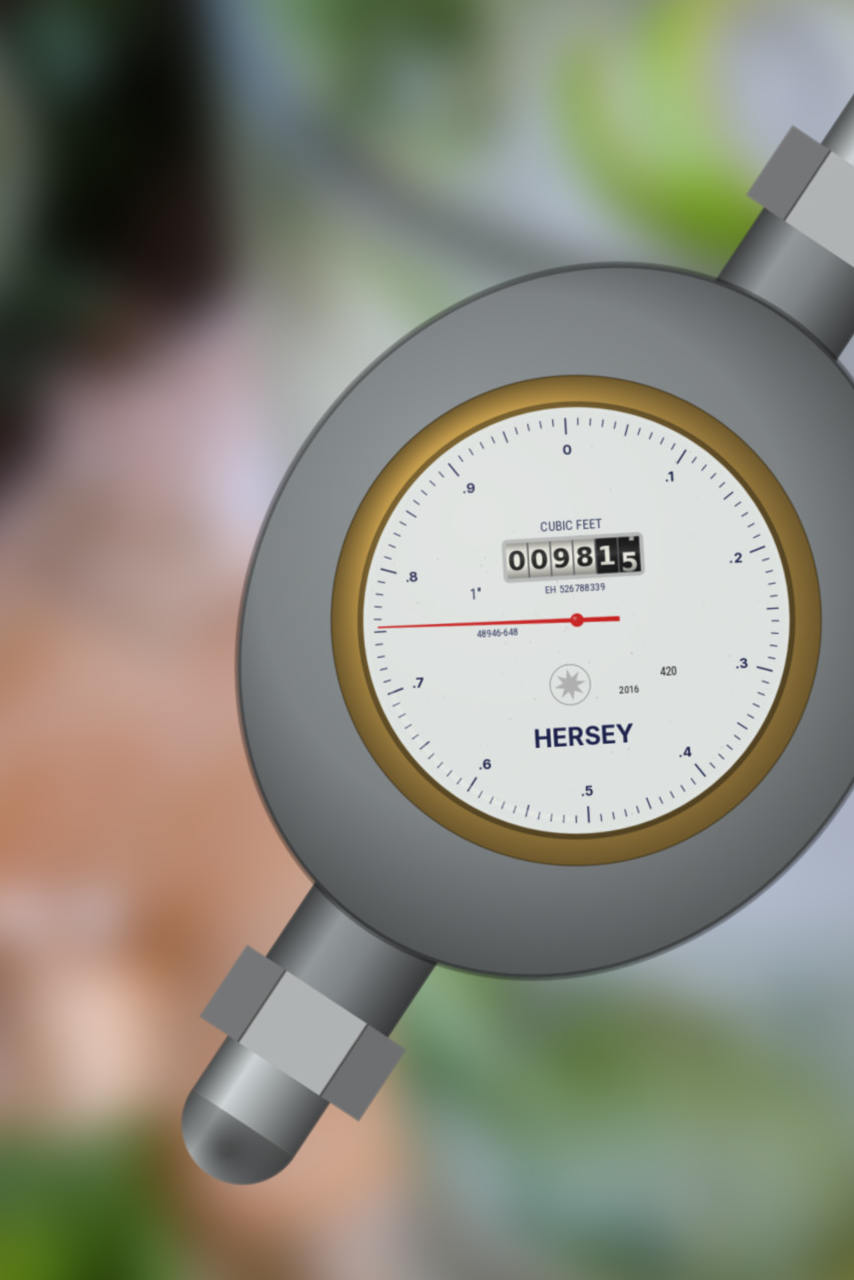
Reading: 9814.75; ft³
